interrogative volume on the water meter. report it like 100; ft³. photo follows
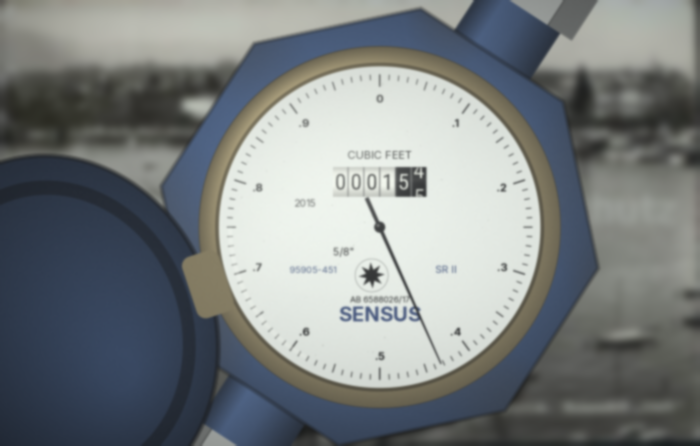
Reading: 154.43; ft³
